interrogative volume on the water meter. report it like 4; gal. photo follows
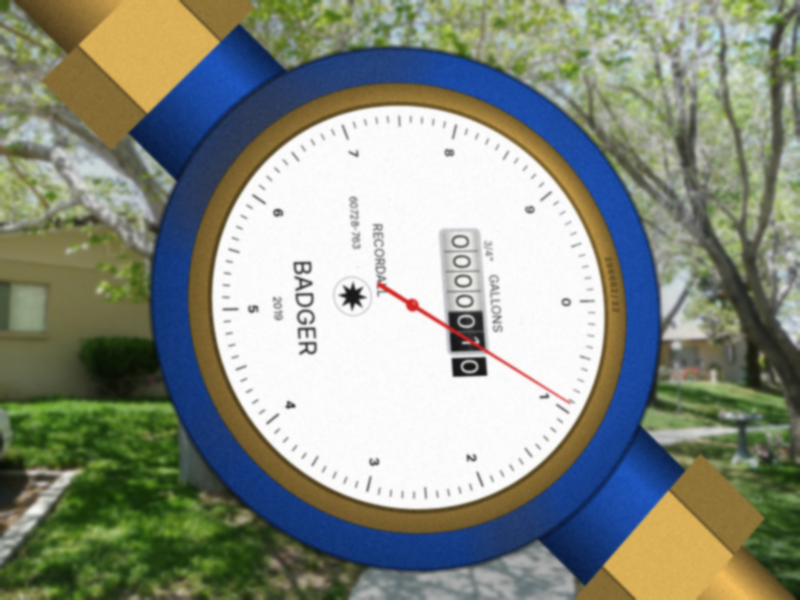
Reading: 10.9; gal
